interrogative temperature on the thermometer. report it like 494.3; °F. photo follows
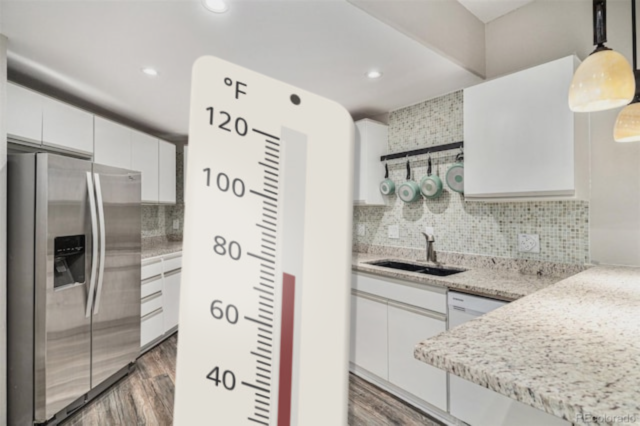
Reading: 78; °F
